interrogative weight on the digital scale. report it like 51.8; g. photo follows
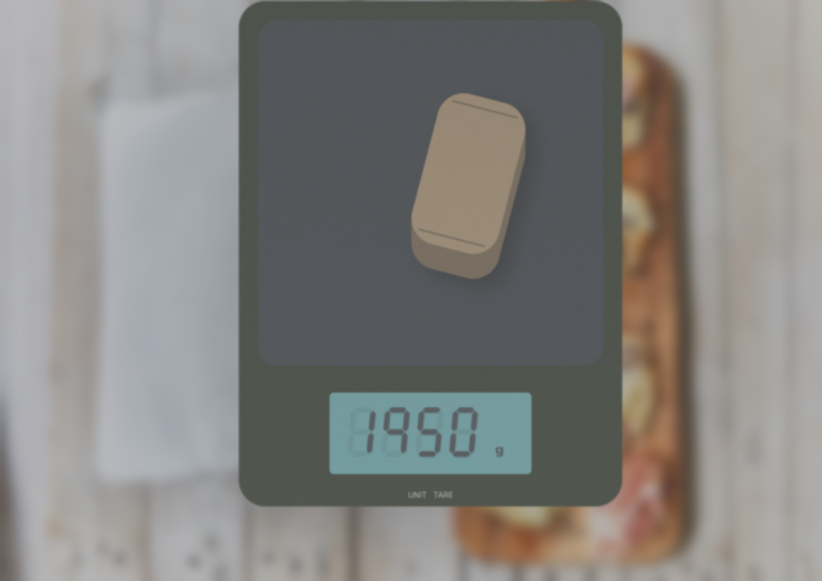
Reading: 1950; g
